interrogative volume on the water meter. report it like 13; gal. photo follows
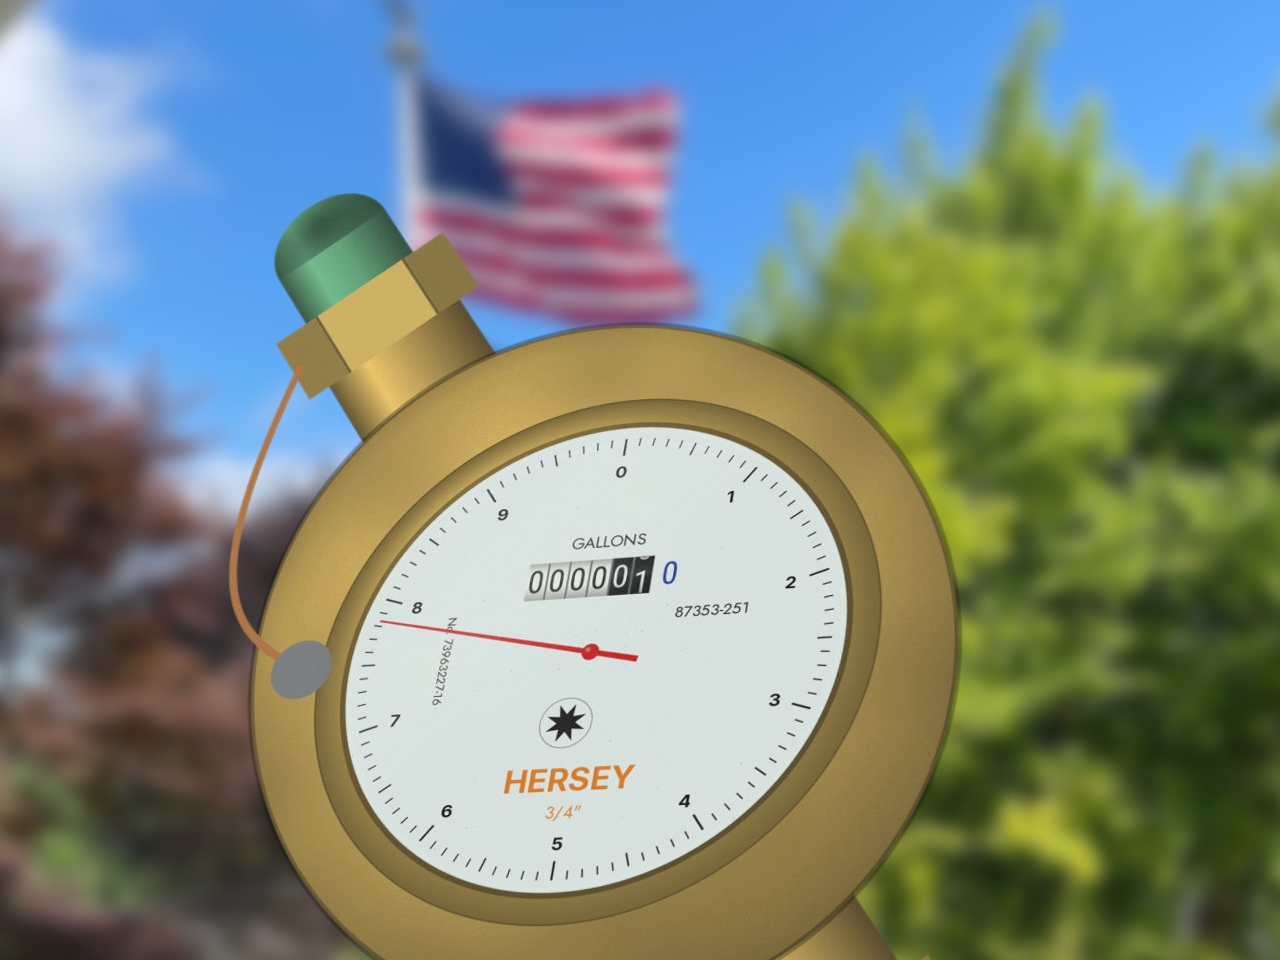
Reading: 7.8; gal
